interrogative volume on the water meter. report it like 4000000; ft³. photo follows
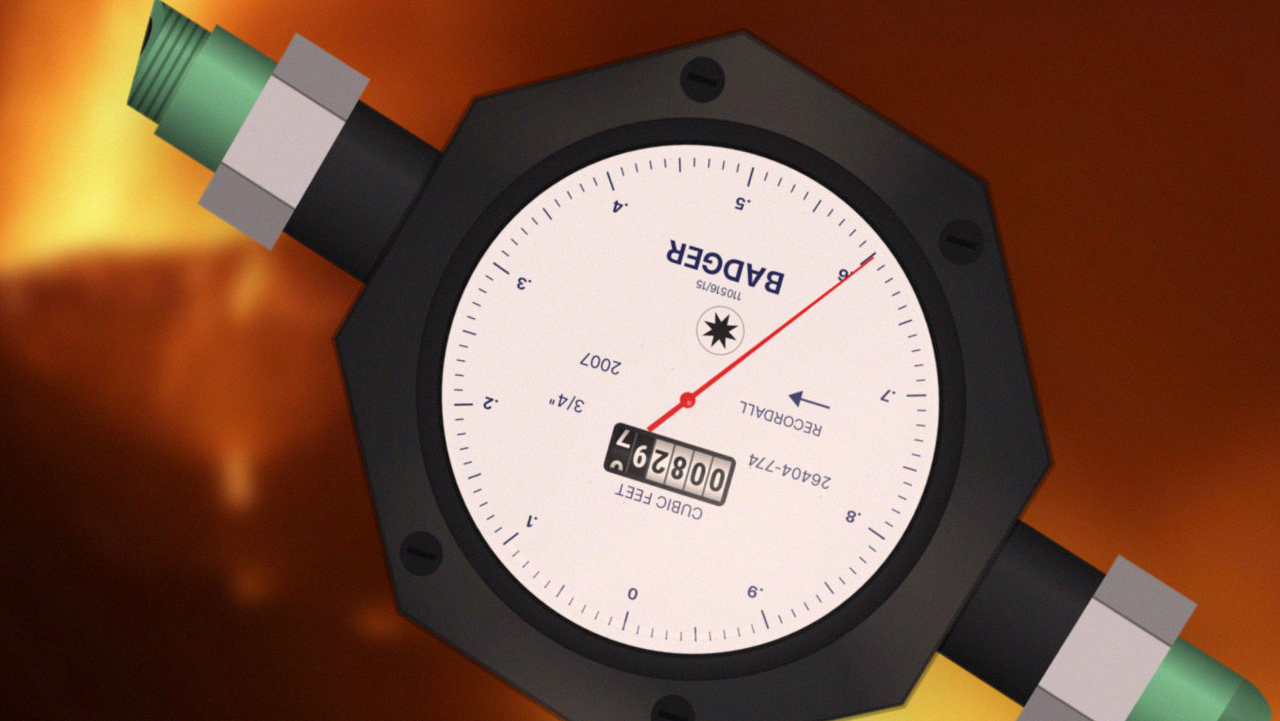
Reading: 8296.60; ft³
